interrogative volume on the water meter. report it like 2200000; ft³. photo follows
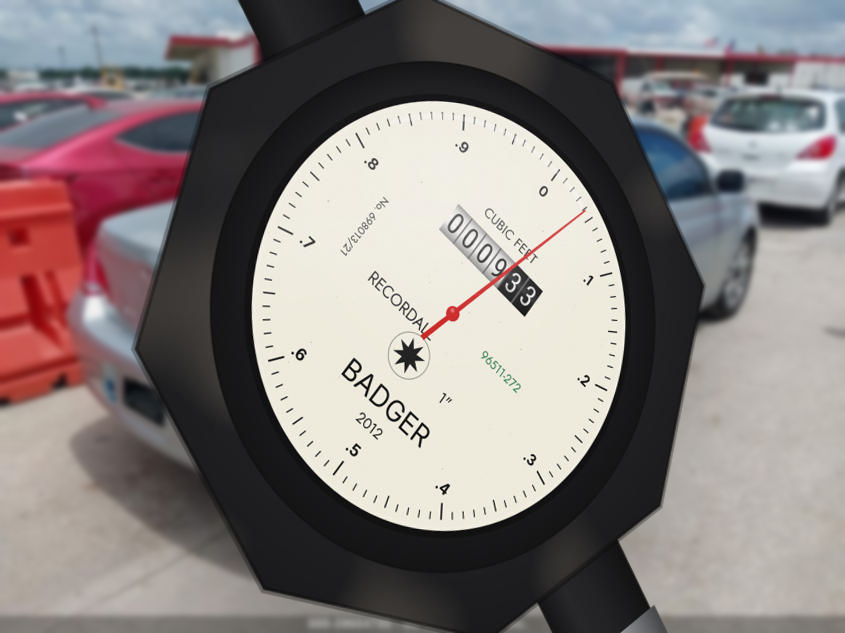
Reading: 933.04; ft³
